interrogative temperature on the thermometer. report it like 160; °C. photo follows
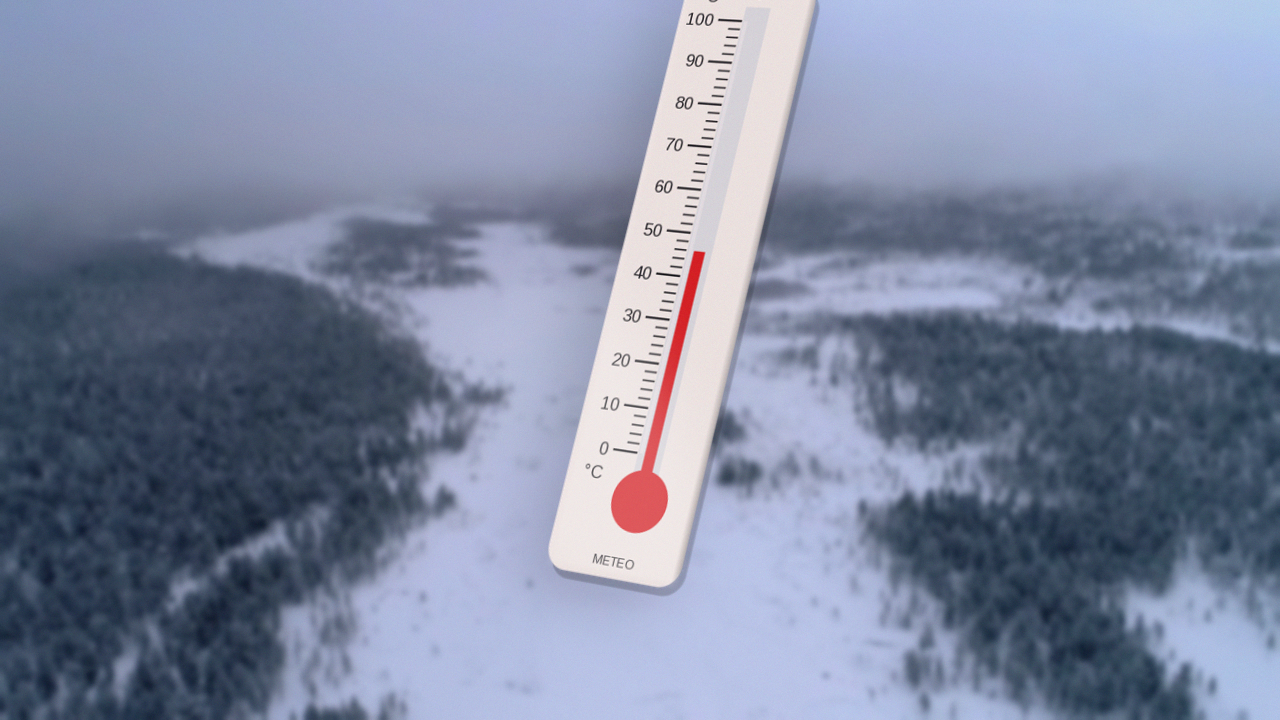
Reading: 46; °C
